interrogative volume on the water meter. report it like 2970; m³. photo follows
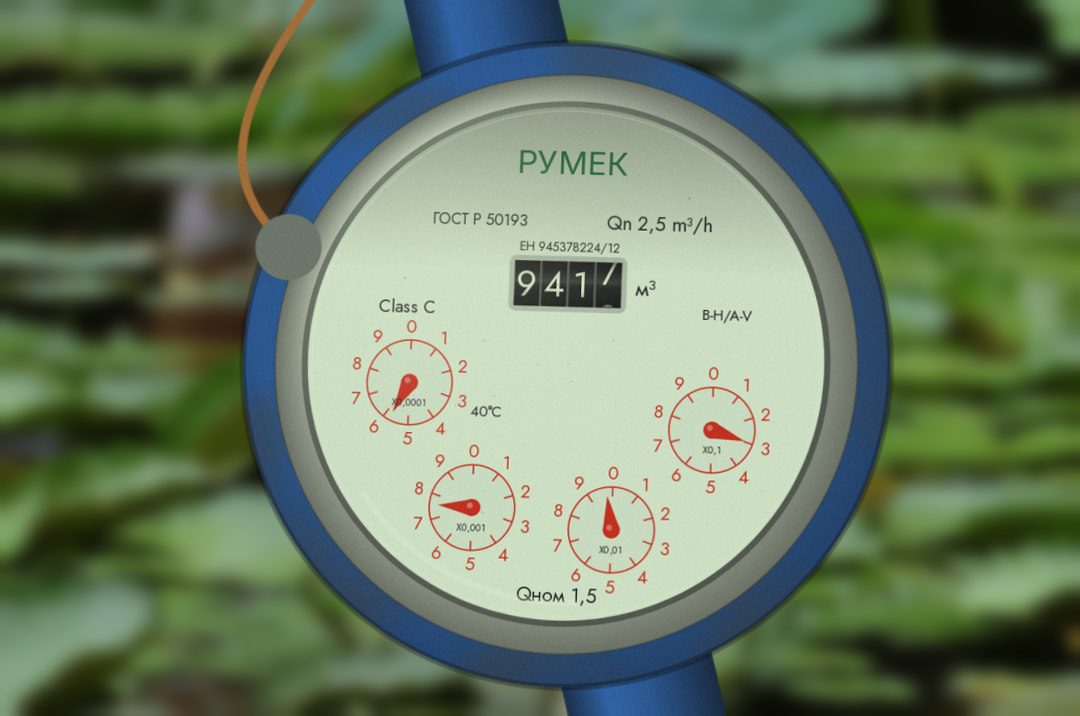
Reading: 9417.2975; m³
